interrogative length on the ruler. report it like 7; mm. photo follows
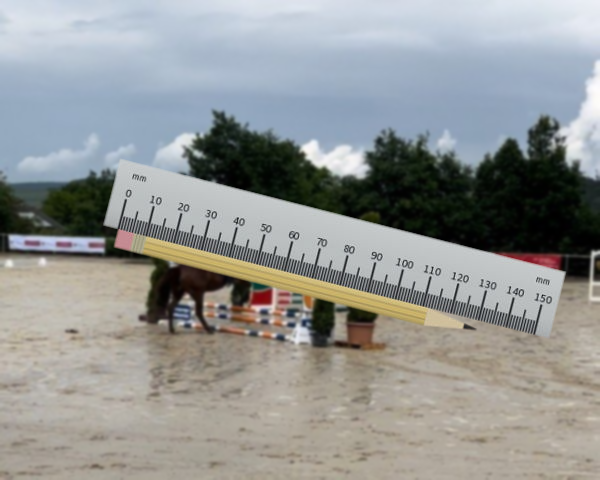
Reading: 130; mm
